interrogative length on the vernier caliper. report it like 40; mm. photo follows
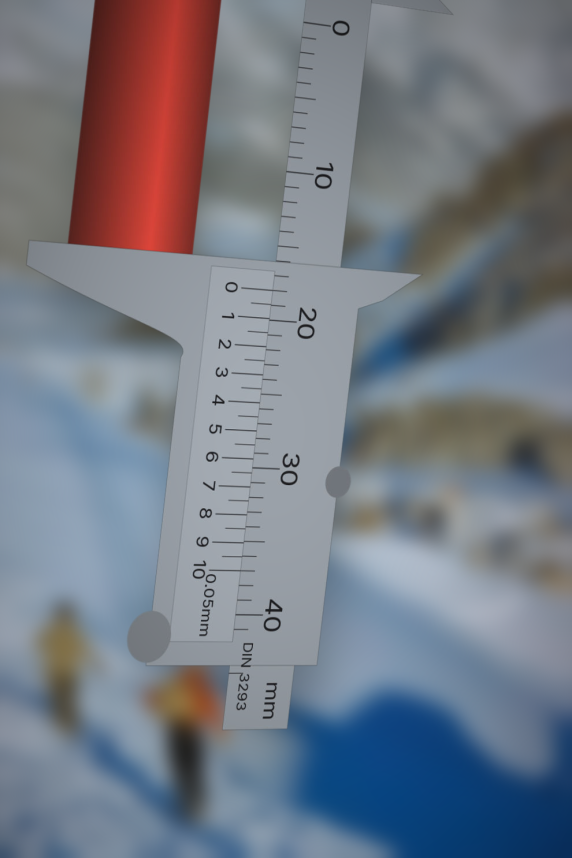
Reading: 18.0; mm
